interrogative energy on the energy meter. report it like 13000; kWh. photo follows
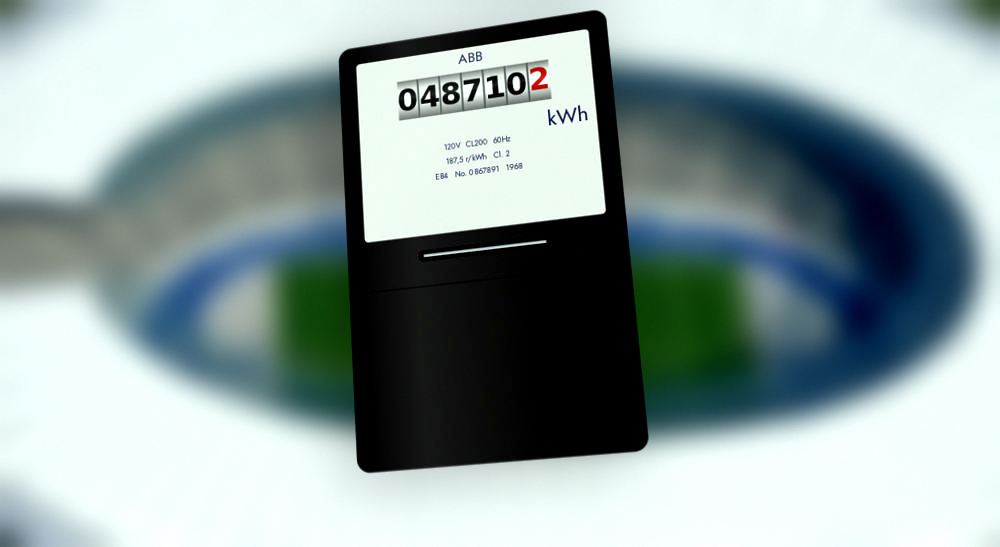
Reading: 48710.2; kWh
